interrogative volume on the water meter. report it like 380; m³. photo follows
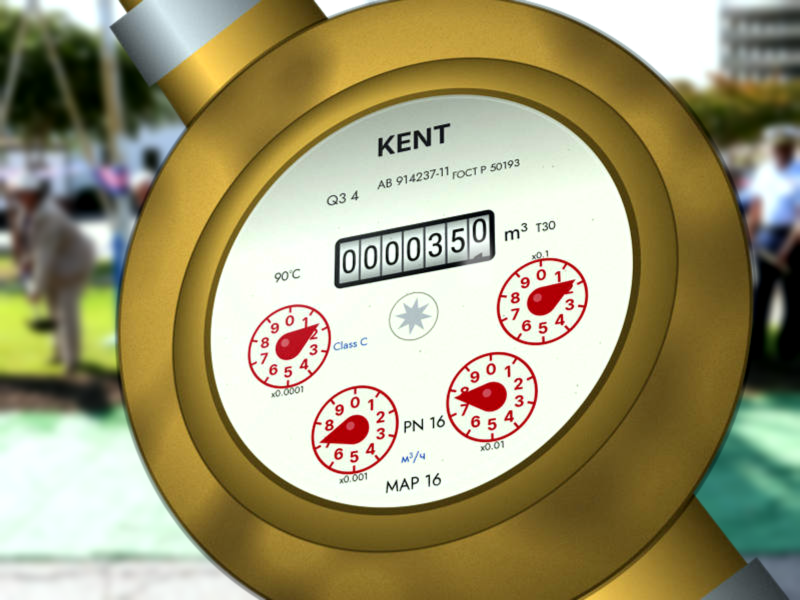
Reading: 350.1771; m³
